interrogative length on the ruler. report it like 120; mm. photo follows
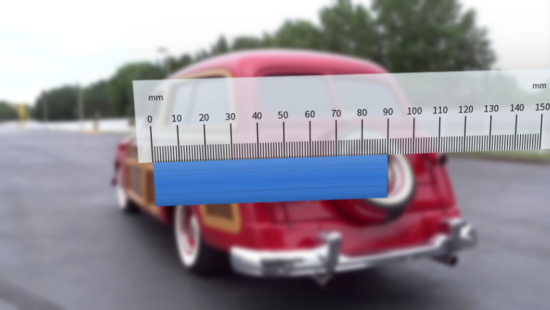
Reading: 90; mm
